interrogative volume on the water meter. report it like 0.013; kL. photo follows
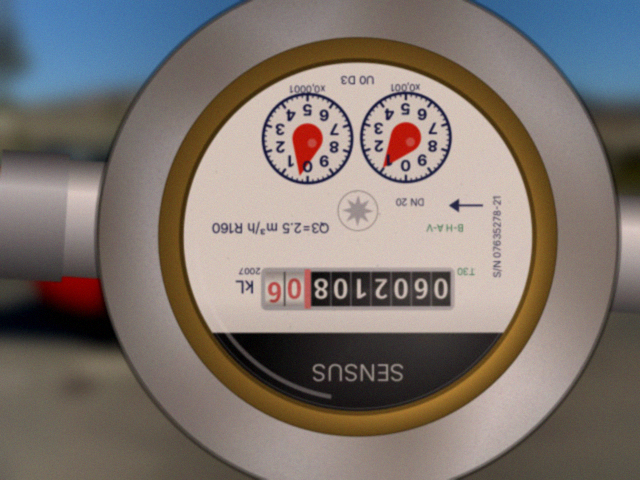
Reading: 602108.0610; kL
